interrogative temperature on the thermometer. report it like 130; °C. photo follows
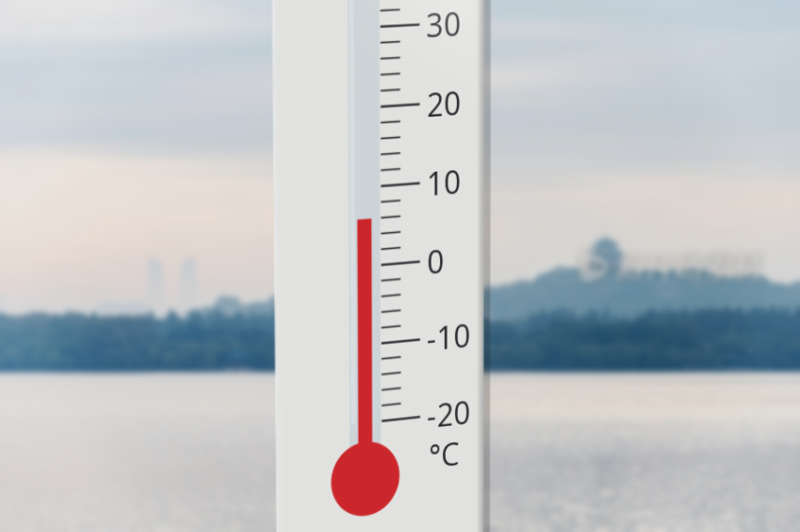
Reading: 6; °C
